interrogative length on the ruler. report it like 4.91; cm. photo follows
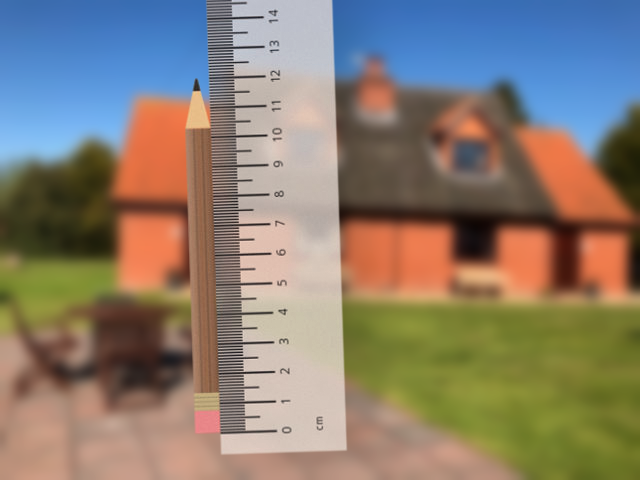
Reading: 12; cm
